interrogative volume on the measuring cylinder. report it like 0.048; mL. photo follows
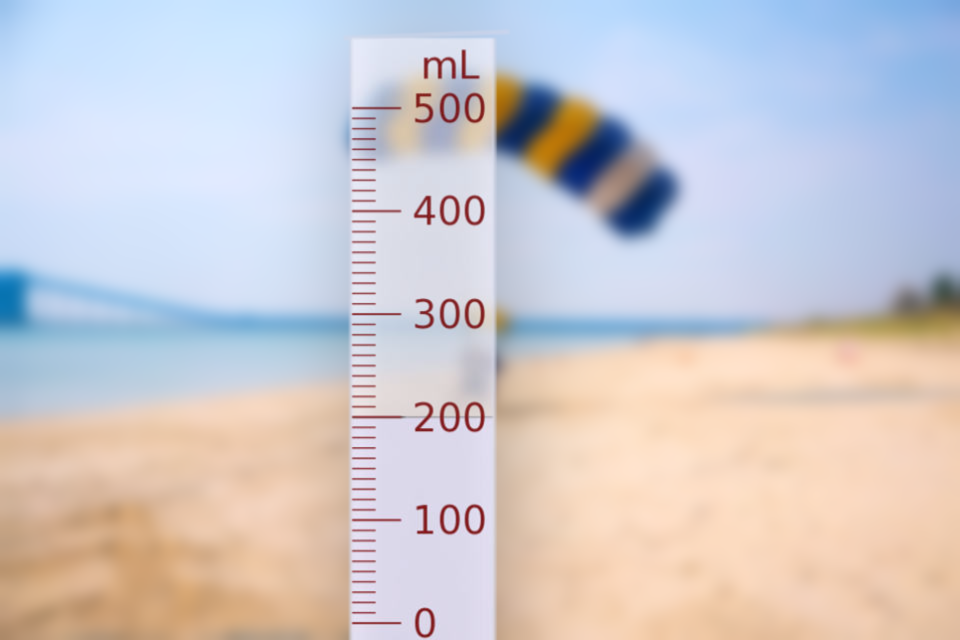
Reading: 200; mL
